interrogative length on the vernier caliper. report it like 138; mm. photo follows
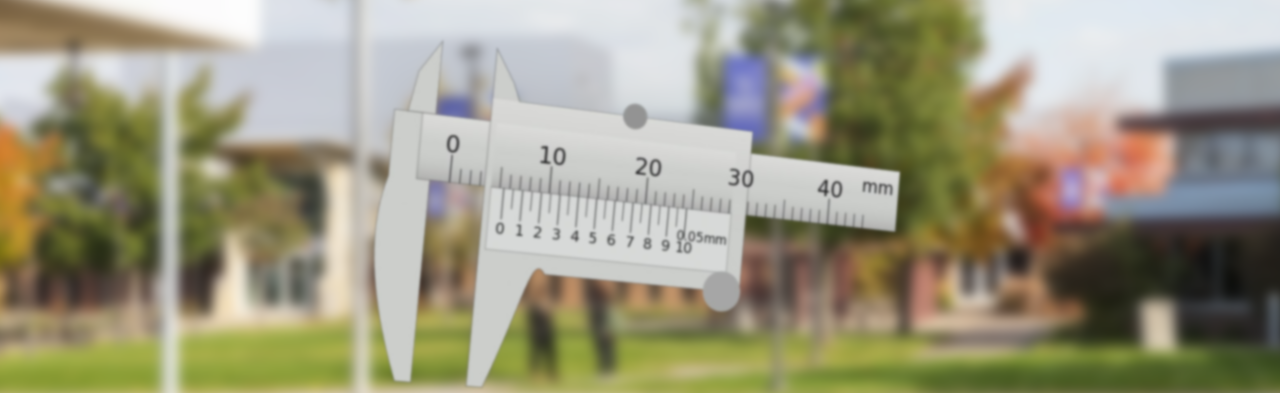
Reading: 5.4; mm
